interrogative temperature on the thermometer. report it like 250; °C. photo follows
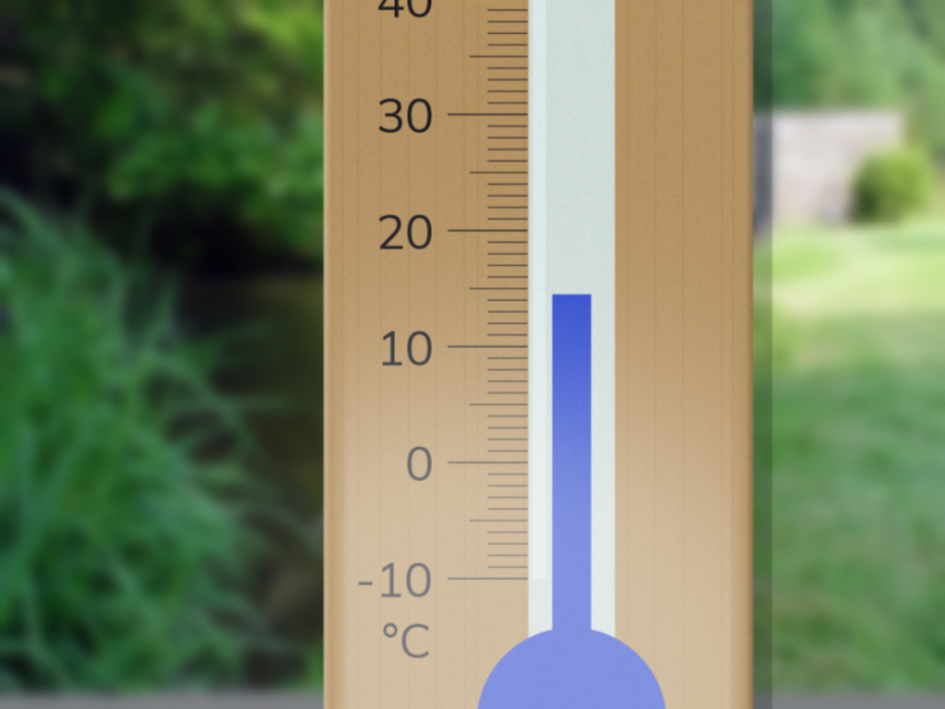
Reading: 14.5; °C
